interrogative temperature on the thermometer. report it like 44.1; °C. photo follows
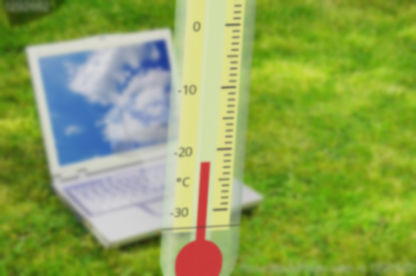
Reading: -22; °C
